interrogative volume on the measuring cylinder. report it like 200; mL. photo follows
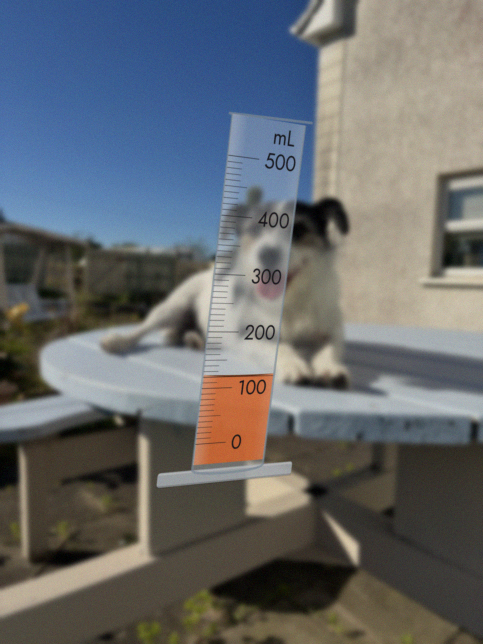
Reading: 120; mL
